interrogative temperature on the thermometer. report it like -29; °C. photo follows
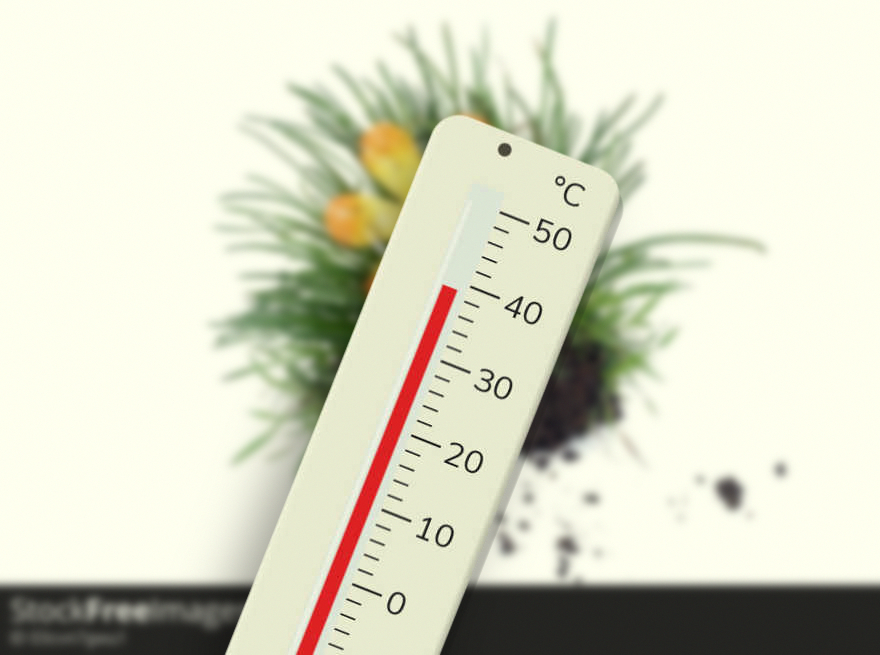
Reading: 39; °C
